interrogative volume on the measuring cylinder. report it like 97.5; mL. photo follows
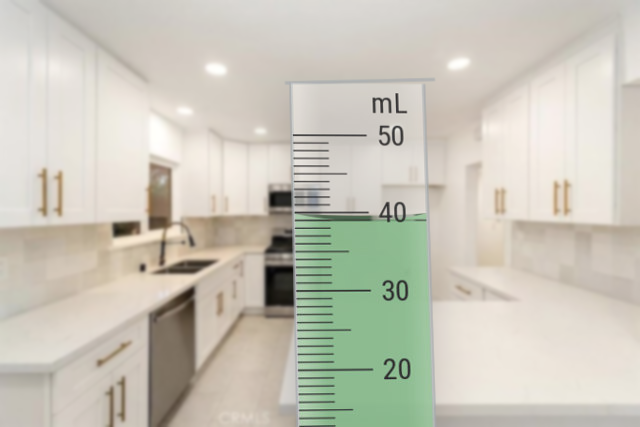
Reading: 39; mL
